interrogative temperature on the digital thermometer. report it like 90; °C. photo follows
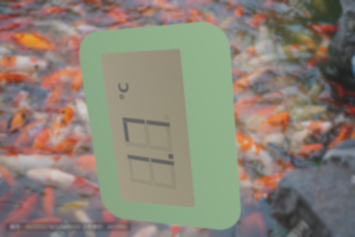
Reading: 1.7; °C
